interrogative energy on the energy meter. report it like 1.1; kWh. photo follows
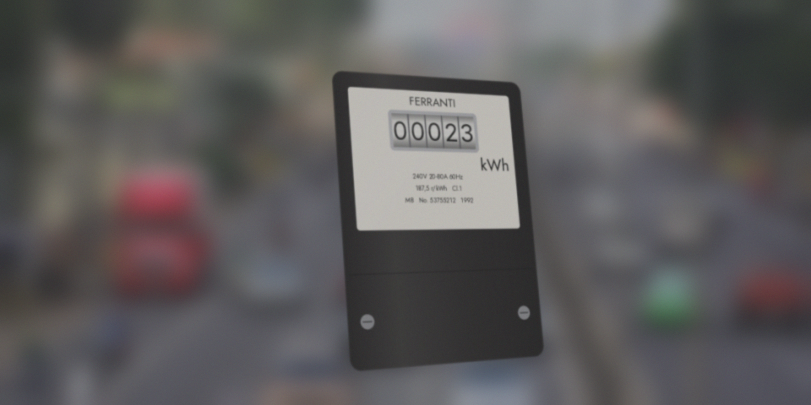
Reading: 23; kWh
